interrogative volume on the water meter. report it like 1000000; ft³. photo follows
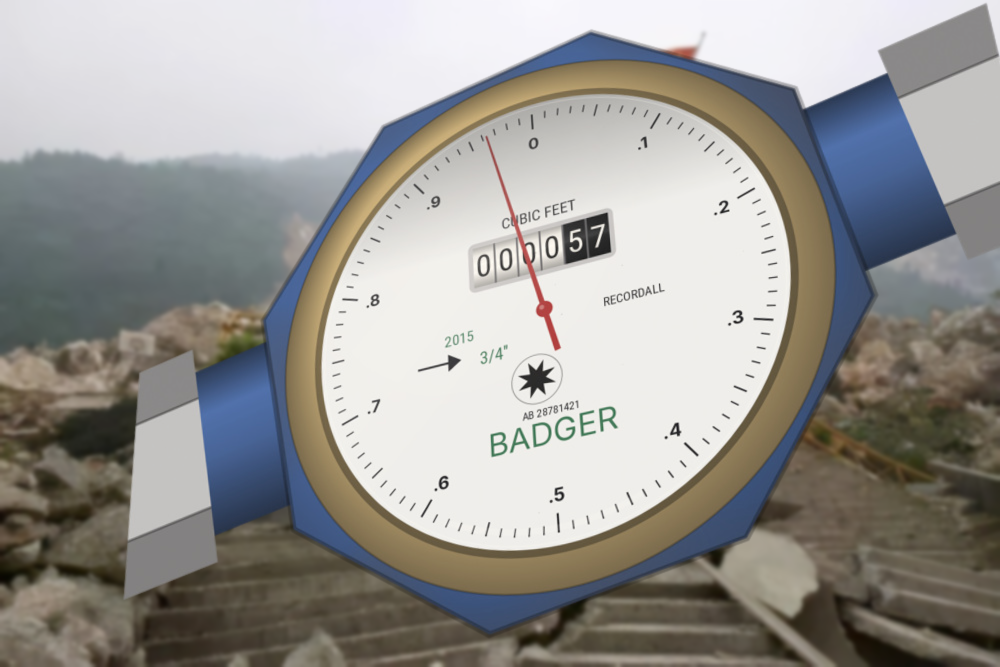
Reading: 56.96; ft³
